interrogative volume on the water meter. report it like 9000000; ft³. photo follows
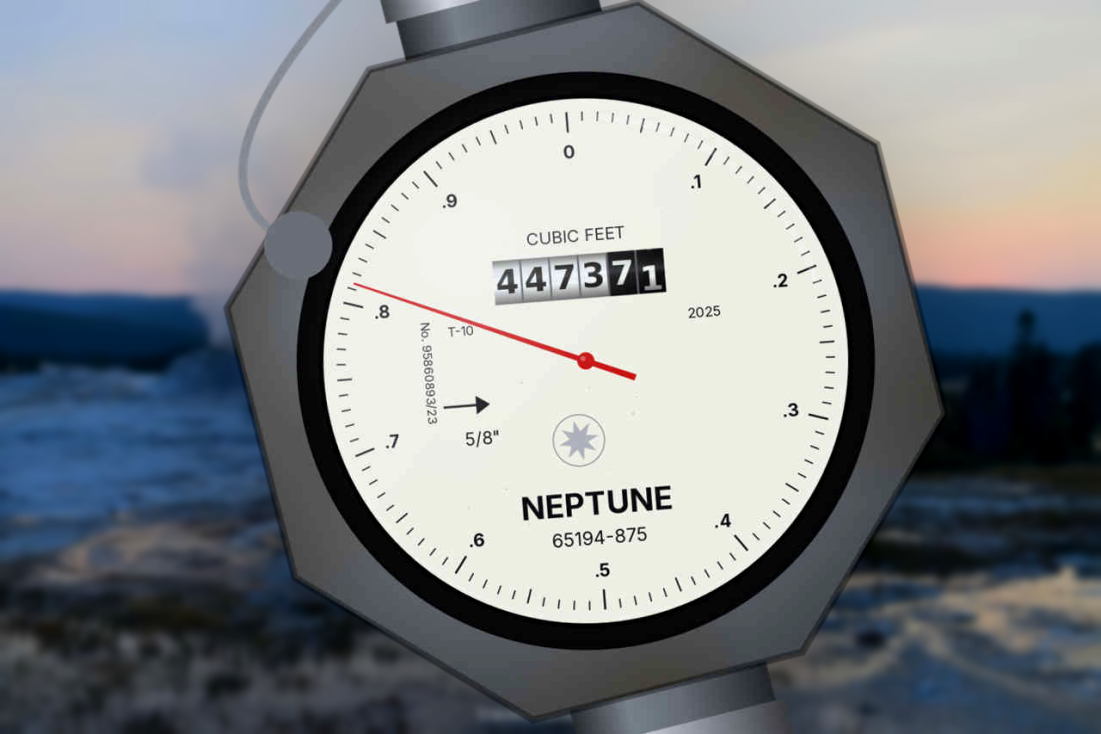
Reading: 447370.81; ft³
